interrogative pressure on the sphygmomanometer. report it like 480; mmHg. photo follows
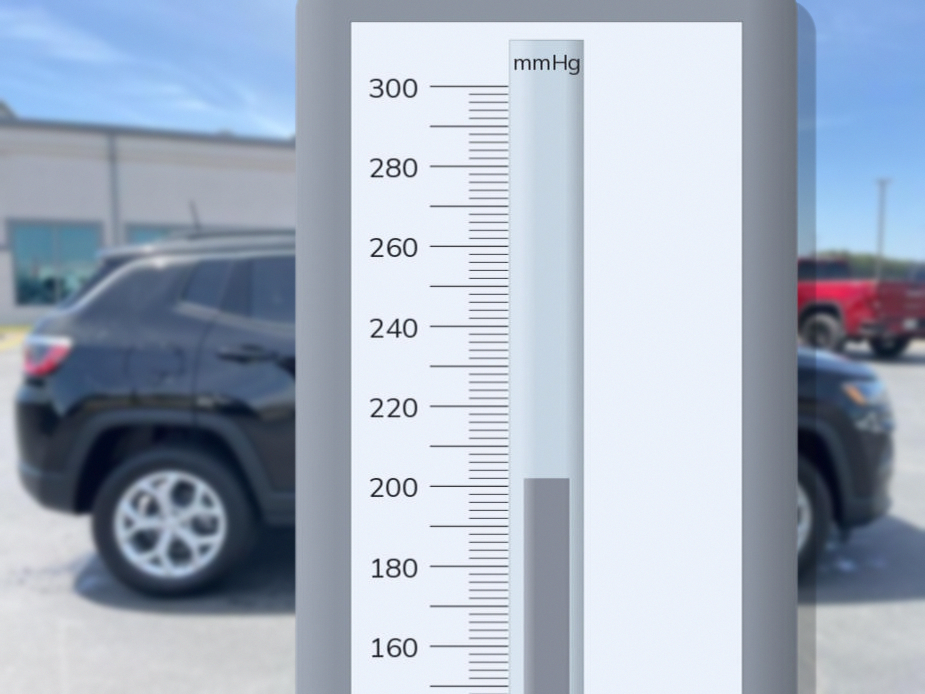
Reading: 202; mmHg
